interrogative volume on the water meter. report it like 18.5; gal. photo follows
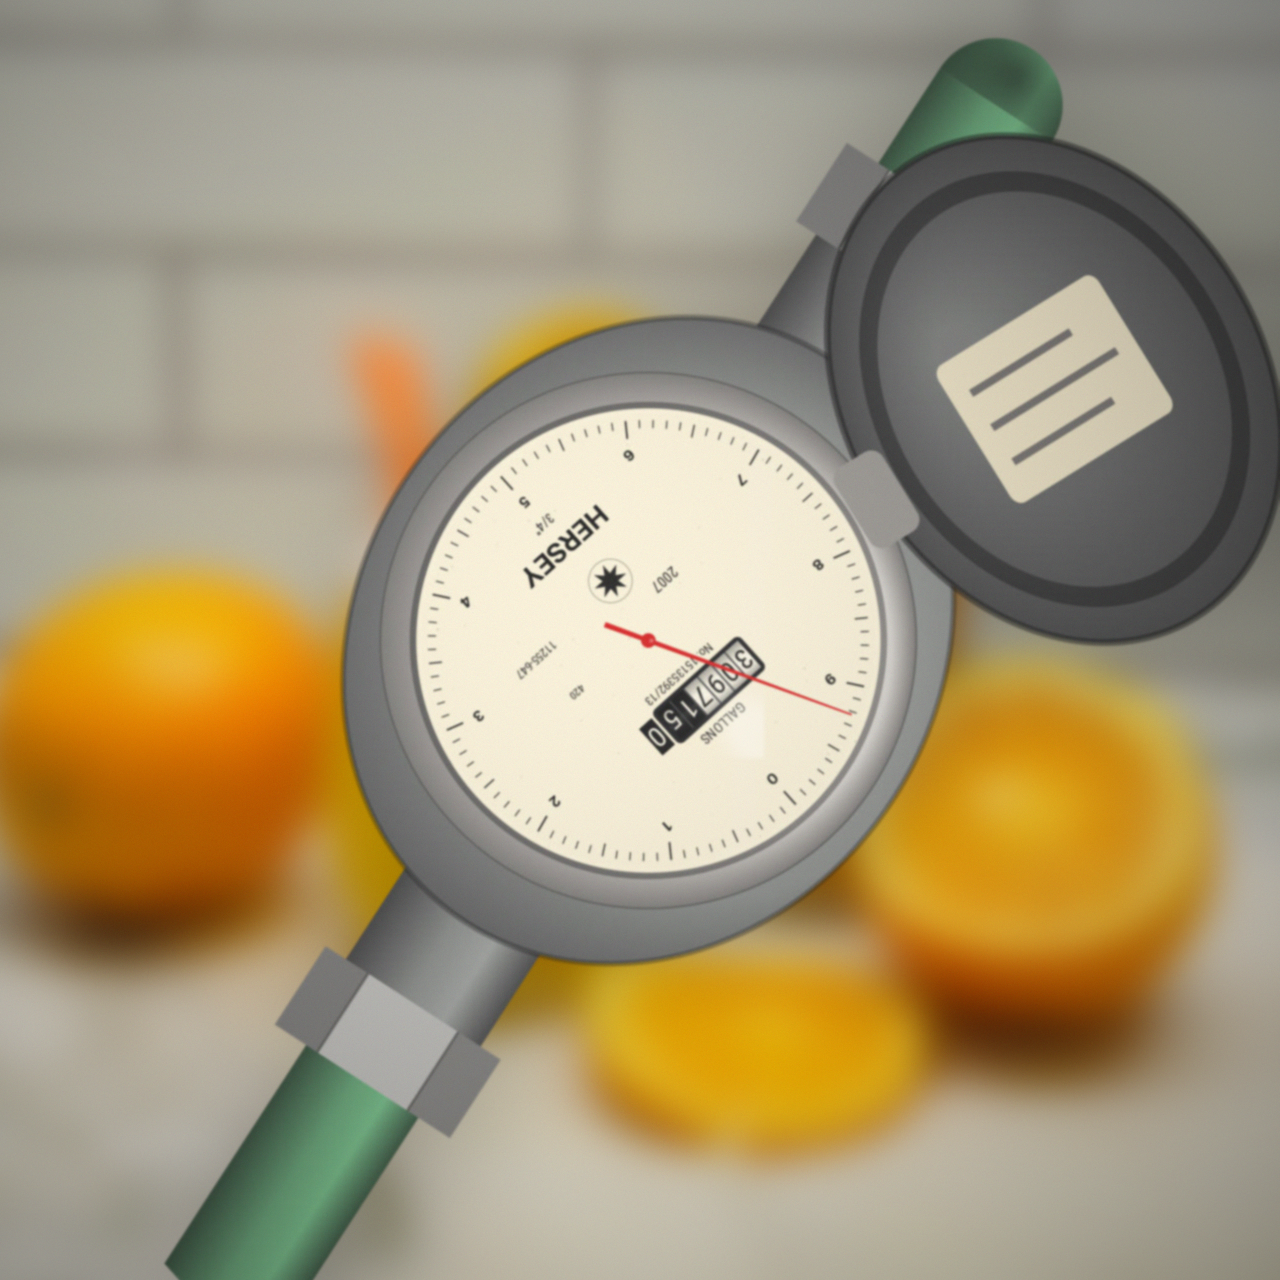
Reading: 3097149.2; gal
